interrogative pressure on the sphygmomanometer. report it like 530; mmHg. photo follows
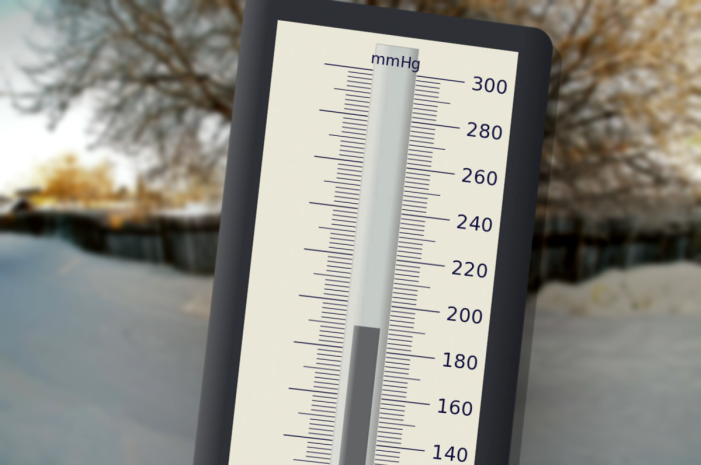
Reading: 190; mmHg
